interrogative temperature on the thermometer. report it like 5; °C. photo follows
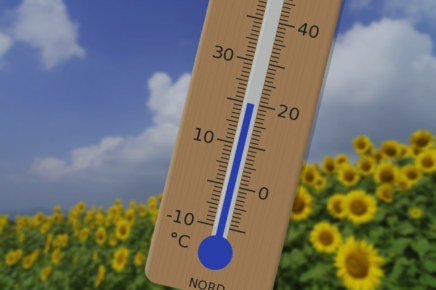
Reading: 20; °C
